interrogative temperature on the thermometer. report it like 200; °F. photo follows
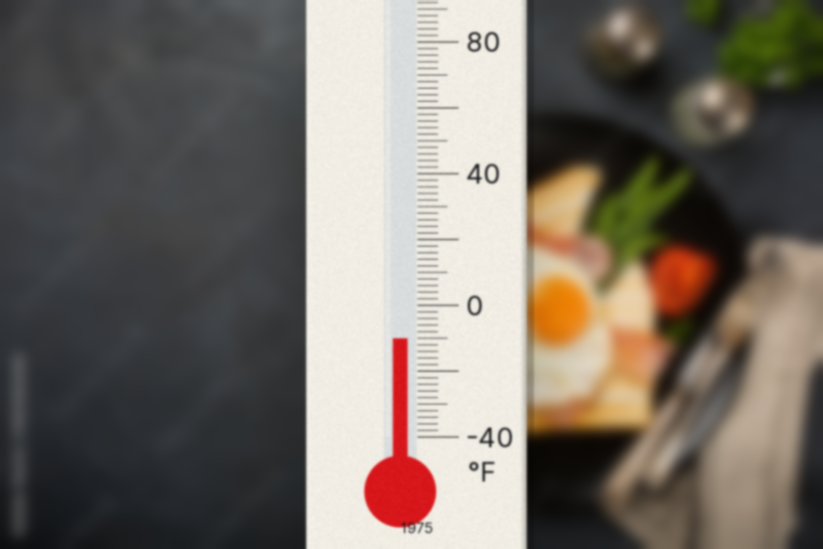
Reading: -10; °F
